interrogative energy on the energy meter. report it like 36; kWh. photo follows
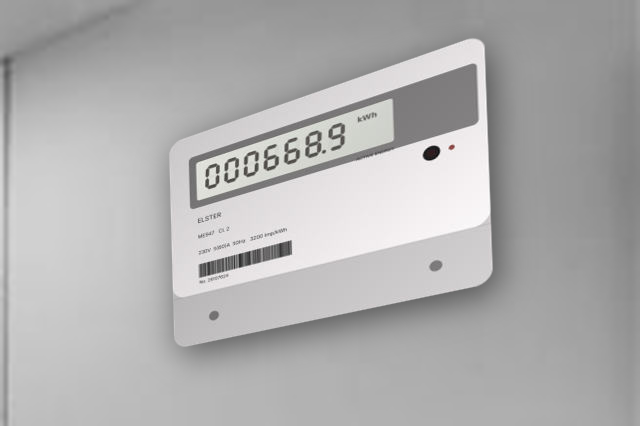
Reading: 668.9; kWh
